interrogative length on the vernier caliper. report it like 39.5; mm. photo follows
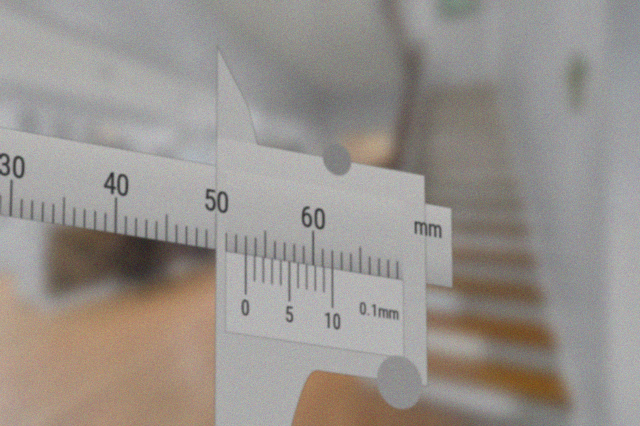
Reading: 53.0; mm
